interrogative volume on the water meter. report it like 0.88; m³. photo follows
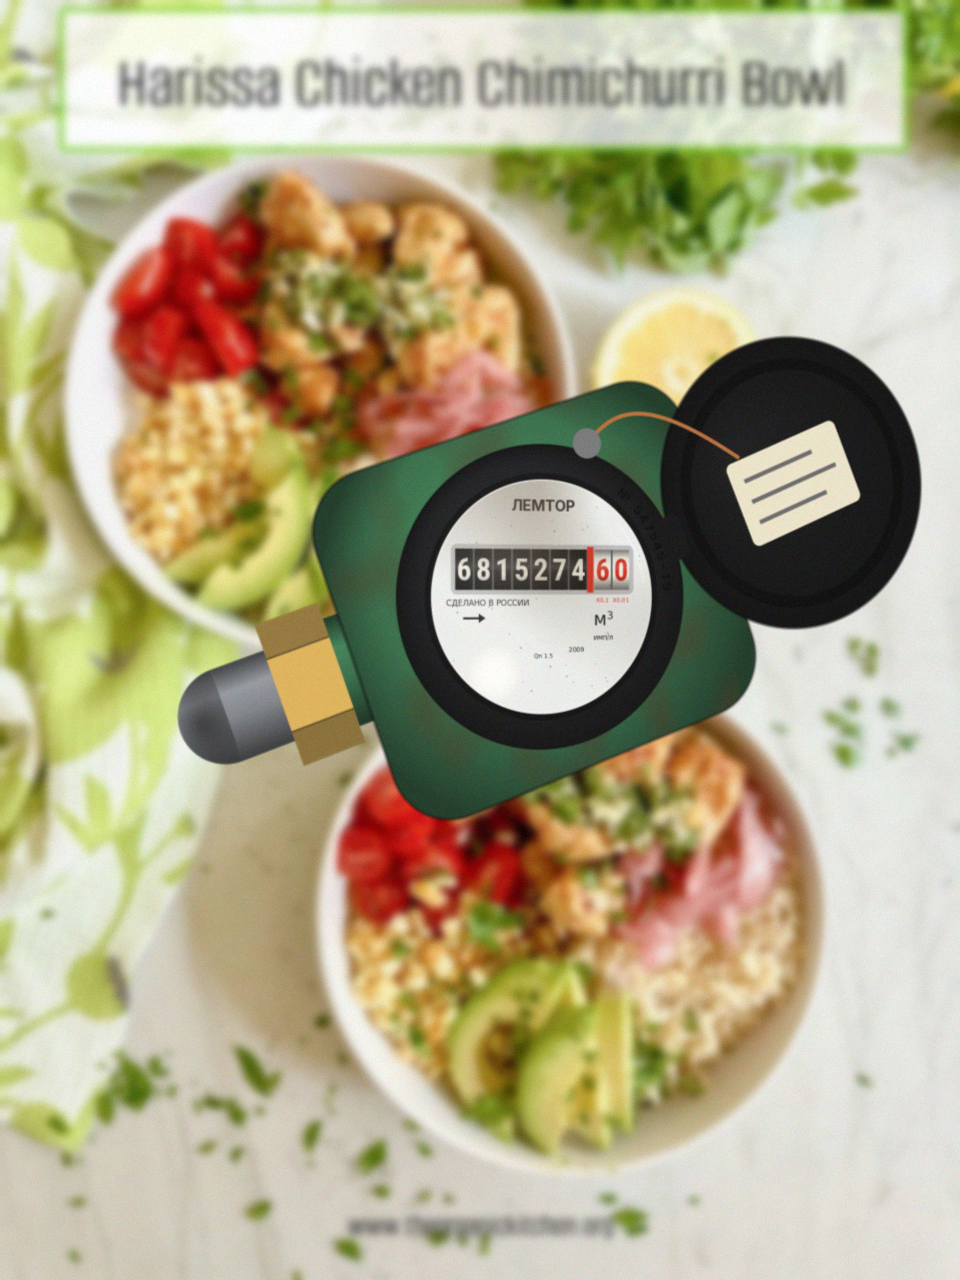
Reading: 6815274.60; m³
